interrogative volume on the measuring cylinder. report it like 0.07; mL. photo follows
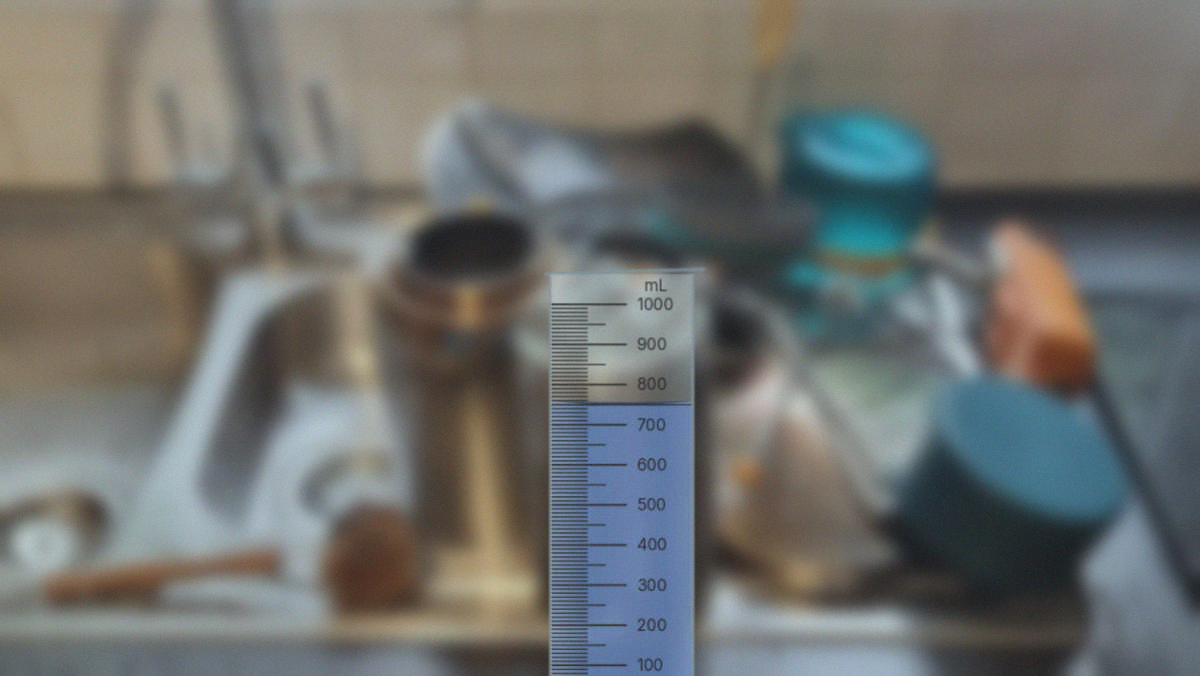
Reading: 750; mL
